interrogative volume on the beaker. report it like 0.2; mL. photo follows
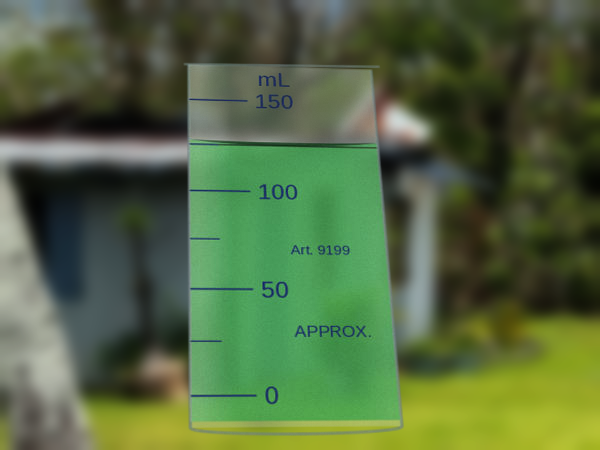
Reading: 125; mL
